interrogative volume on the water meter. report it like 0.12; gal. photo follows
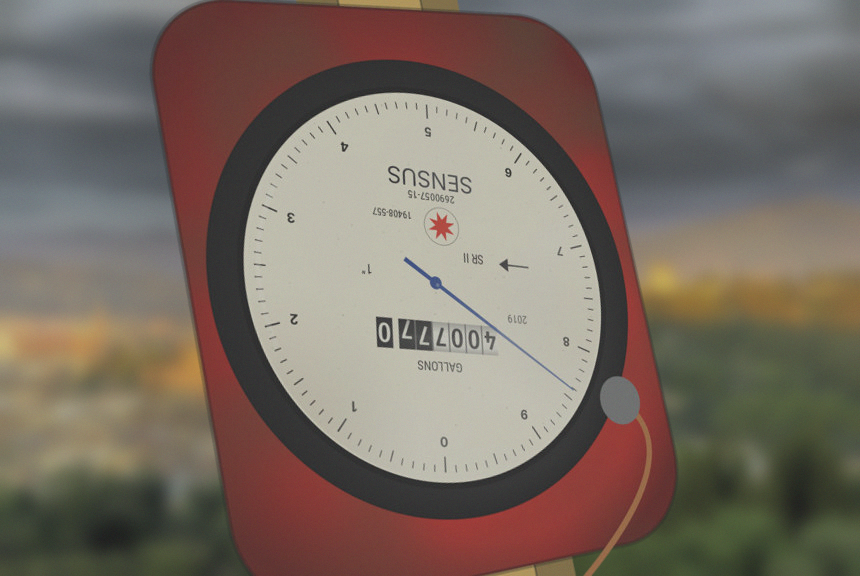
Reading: 4007768.4; gal
